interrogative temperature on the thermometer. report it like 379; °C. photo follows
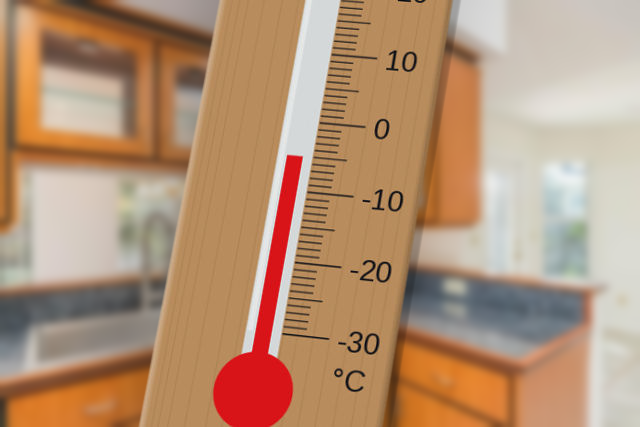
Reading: -5; °C
